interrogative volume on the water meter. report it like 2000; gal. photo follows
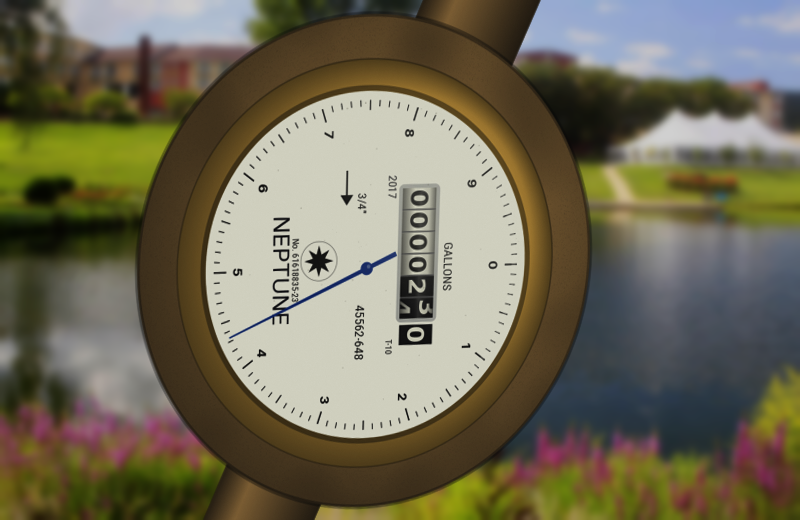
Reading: 234.3; gal
